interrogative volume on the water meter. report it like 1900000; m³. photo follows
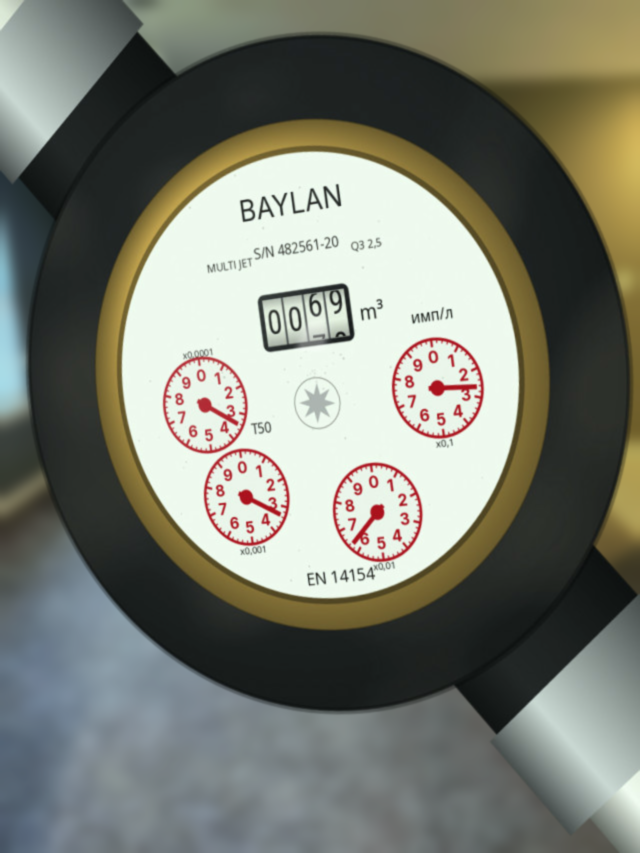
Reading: 69.2633; m³
